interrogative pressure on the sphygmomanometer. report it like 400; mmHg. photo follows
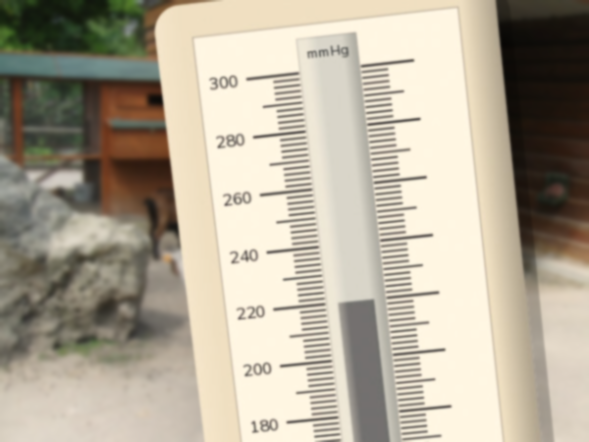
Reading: 220; mmHg
